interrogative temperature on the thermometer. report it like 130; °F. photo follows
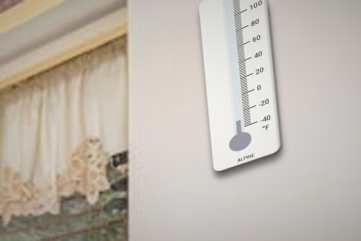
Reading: -30; °F
